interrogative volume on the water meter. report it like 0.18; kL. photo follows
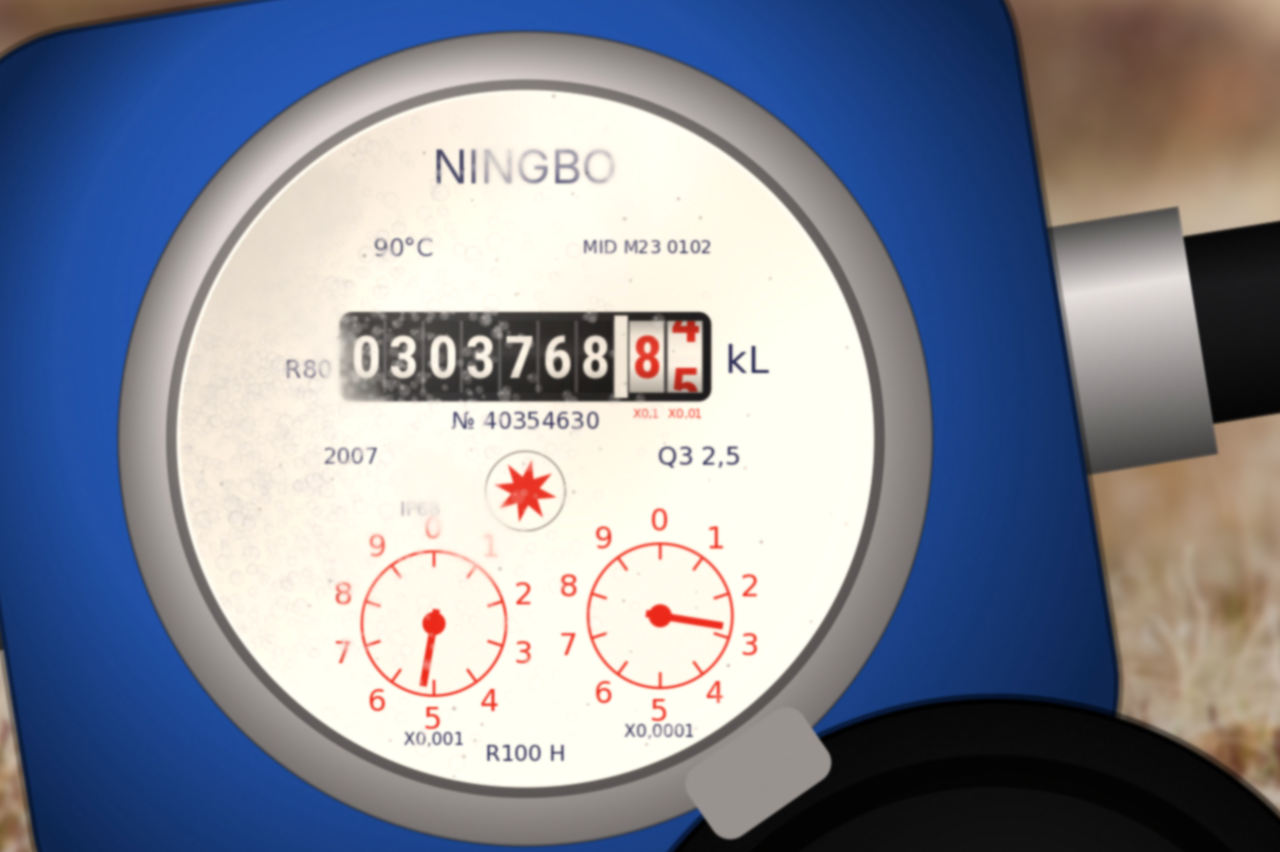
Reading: 303768.8452; kL
